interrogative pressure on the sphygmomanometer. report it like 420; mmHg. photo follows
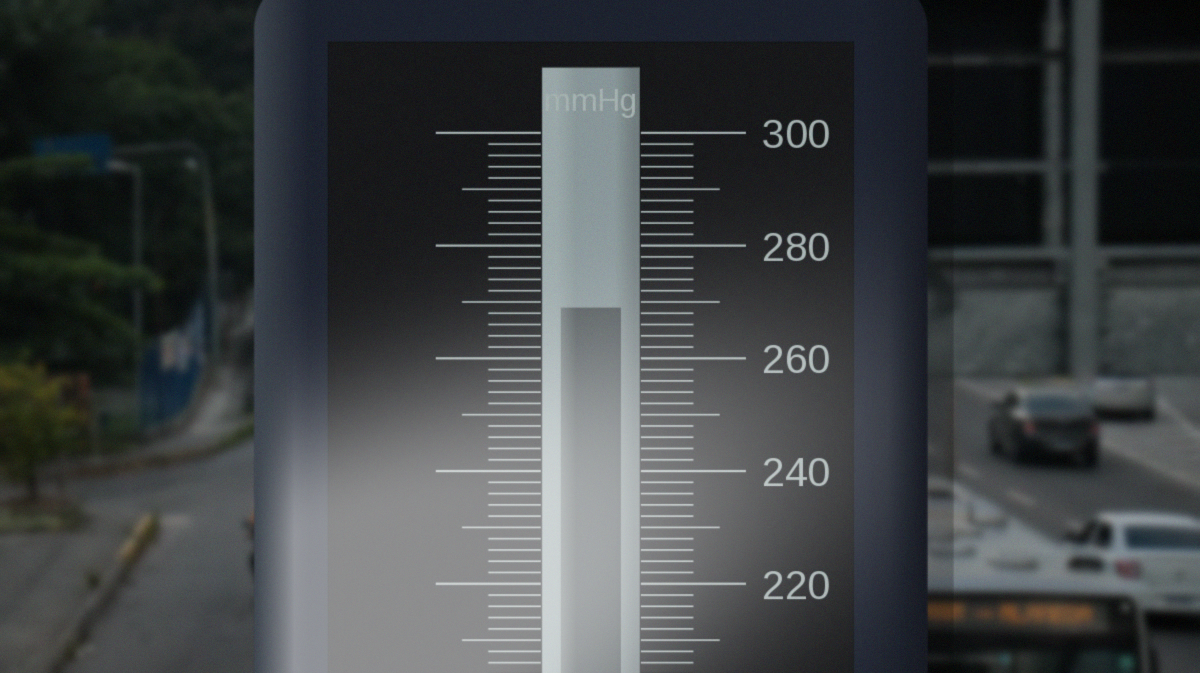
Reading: 269; mmHg
